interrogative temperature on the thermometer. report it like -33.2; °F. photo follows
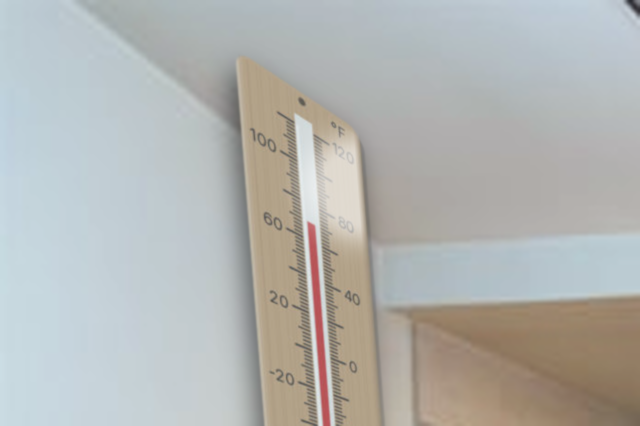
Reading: 70; °F
